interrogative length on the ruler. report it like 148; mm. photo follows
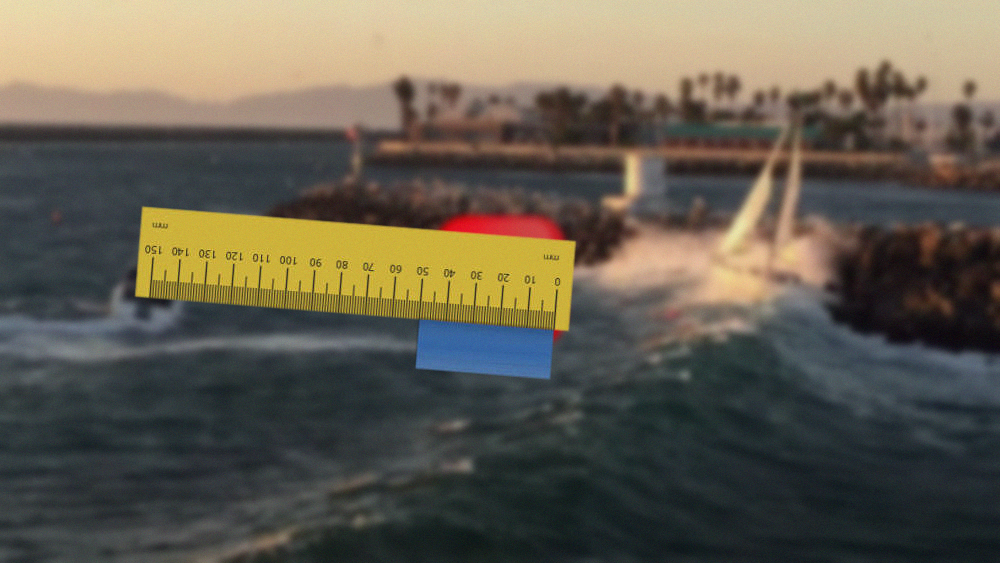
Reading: 50; mm
